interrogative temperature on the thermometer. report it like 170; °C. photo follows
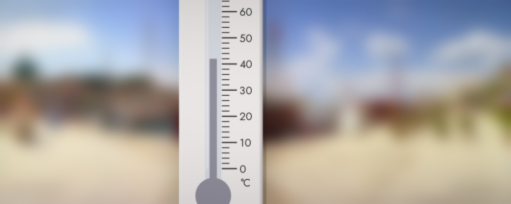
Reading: 42; °C
